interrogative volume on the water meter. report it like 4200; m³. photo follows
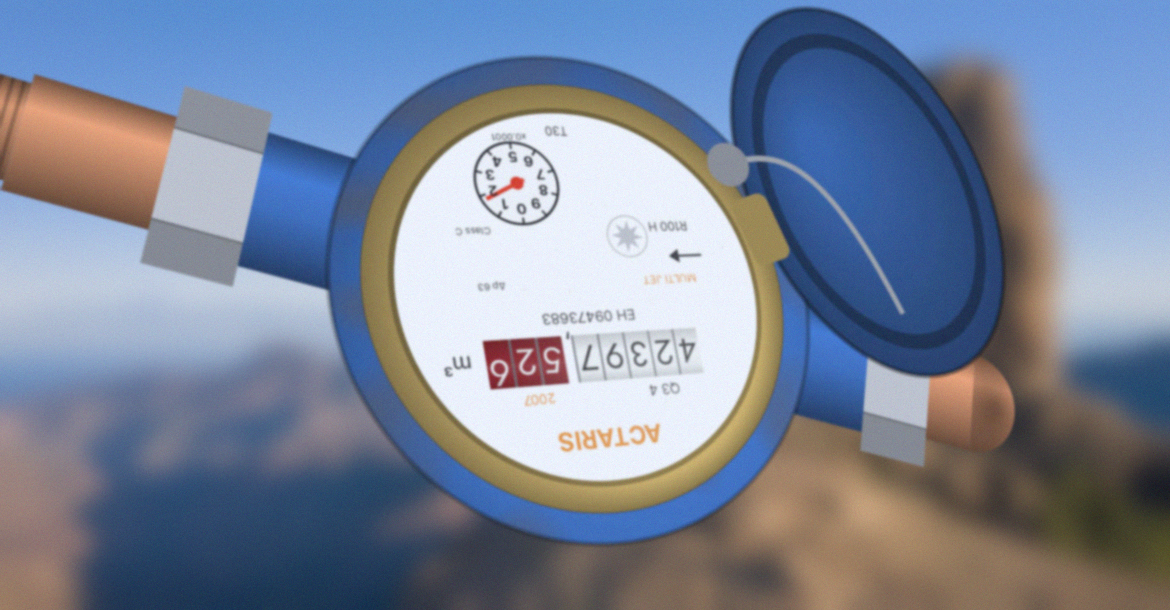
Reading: 42397.5261; m³
